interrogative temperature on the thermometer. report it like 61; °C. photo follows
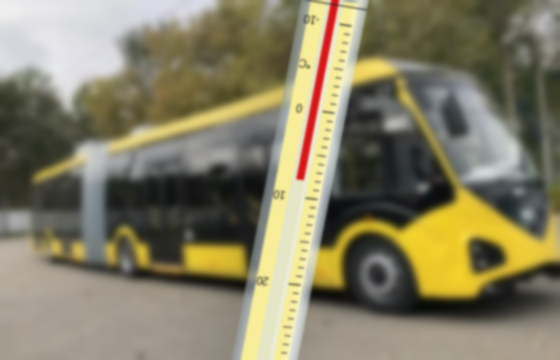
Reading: 8; °C
